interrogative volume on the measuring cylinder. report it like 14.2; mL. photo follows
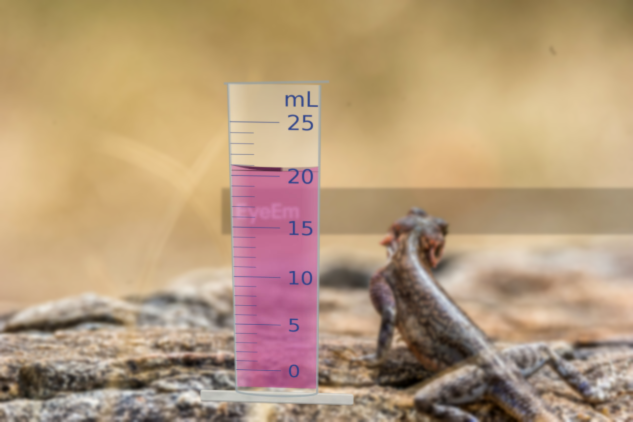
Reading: 20.5; mL
